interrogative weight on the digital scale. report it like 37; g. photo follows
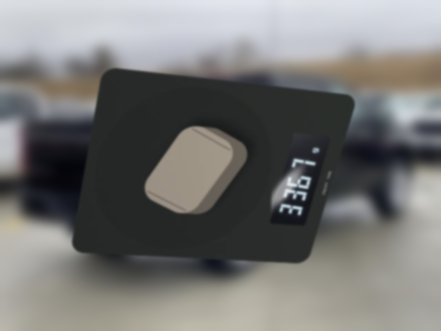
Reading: 3367; g
